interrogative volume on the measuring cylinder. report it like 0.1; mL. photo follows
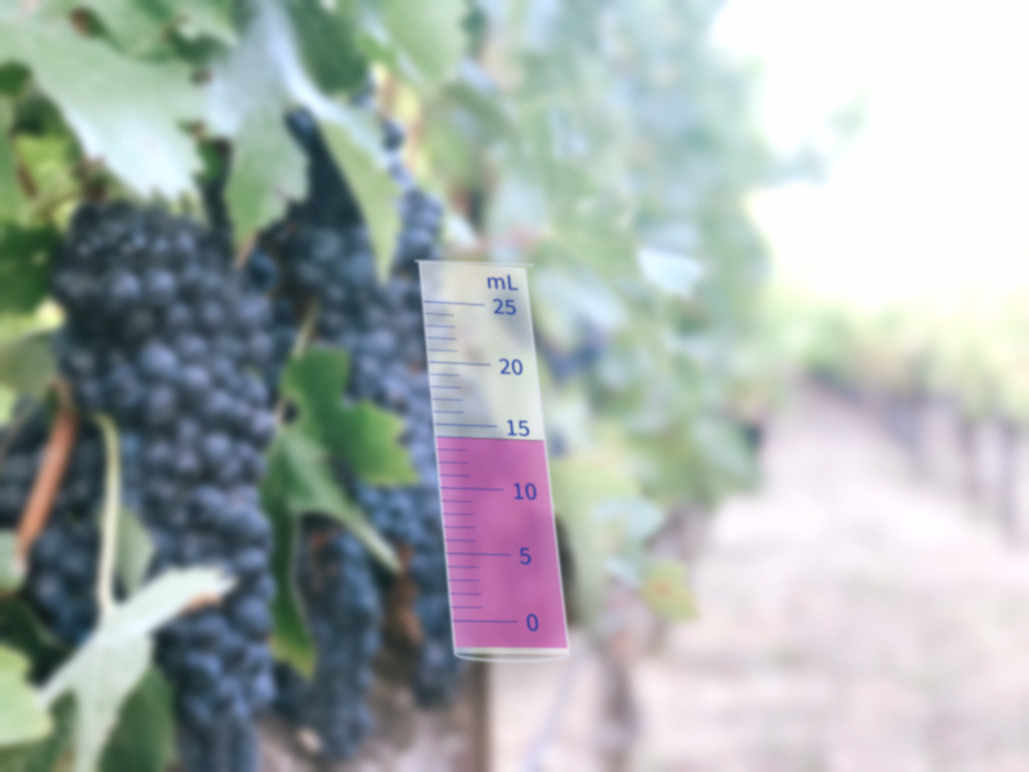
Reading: 14; mL
